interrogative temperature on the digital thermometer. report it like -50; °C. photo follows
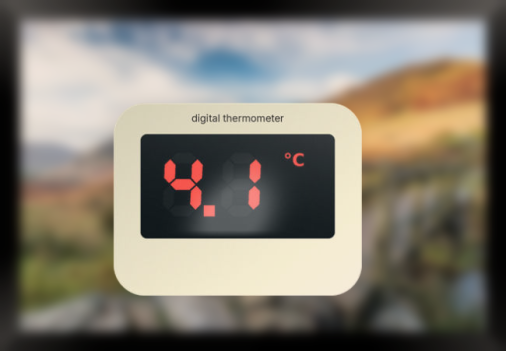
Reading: 4.1; °C
